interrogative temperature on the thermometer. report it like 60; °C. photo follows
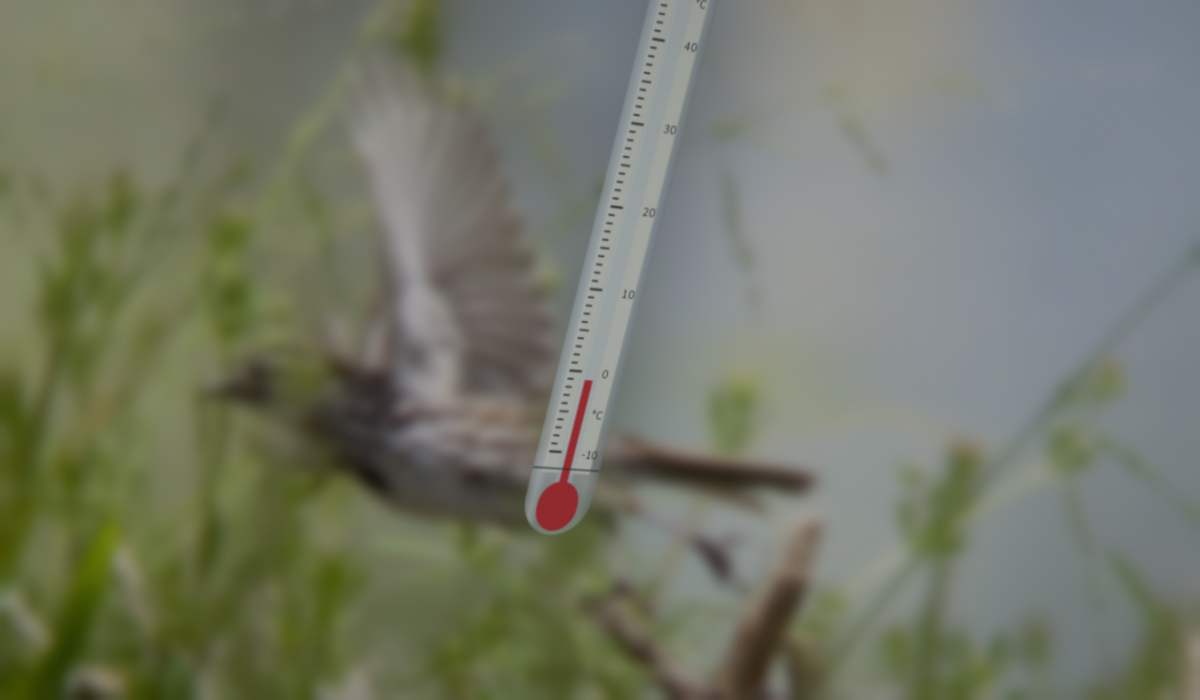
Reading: -1; °C
